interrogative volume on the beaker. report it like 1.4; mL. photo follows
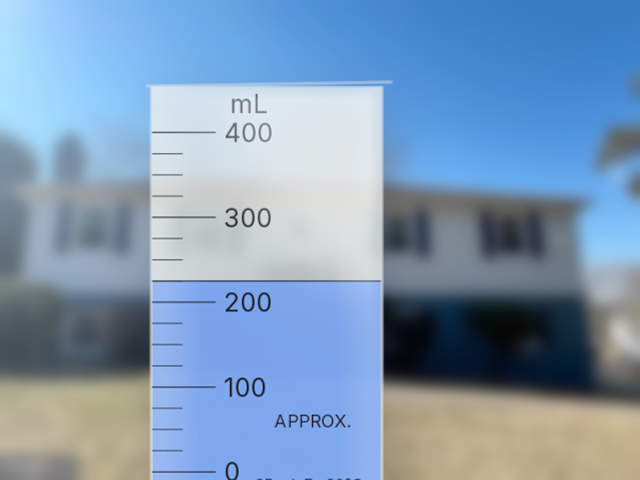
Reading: 225; mL
